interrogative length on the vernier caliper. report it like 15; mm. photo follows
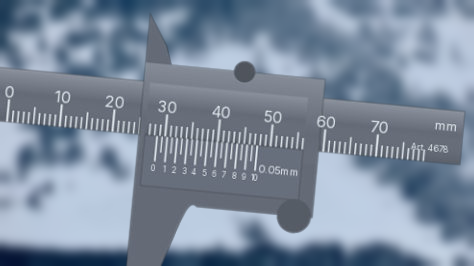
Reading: 28.5; mm
